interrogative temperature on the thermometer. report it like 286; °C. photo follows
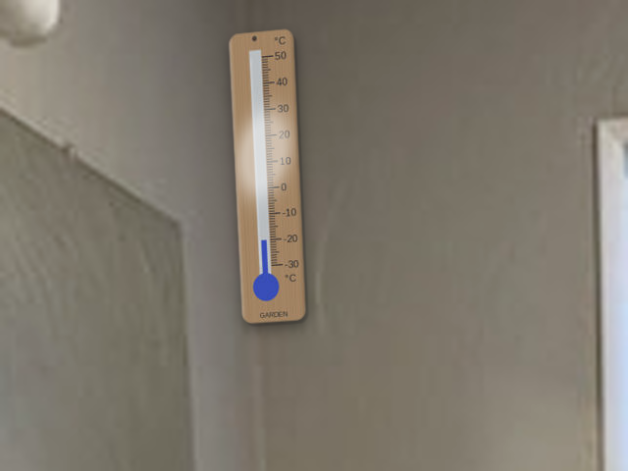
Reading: -20; °C
